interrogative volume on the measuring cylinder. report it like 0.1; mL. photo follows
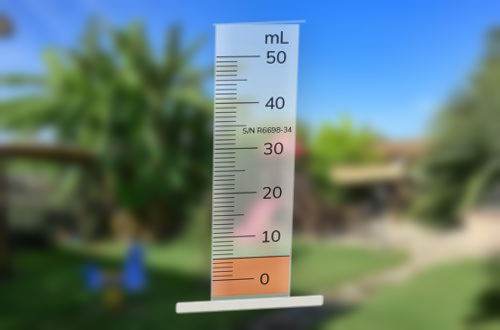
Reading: 5; mL
